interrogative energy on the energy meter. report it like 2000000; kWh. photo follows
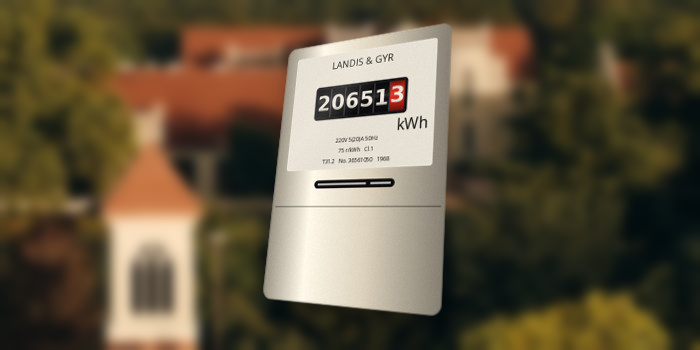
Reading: 20651.3; kWh
